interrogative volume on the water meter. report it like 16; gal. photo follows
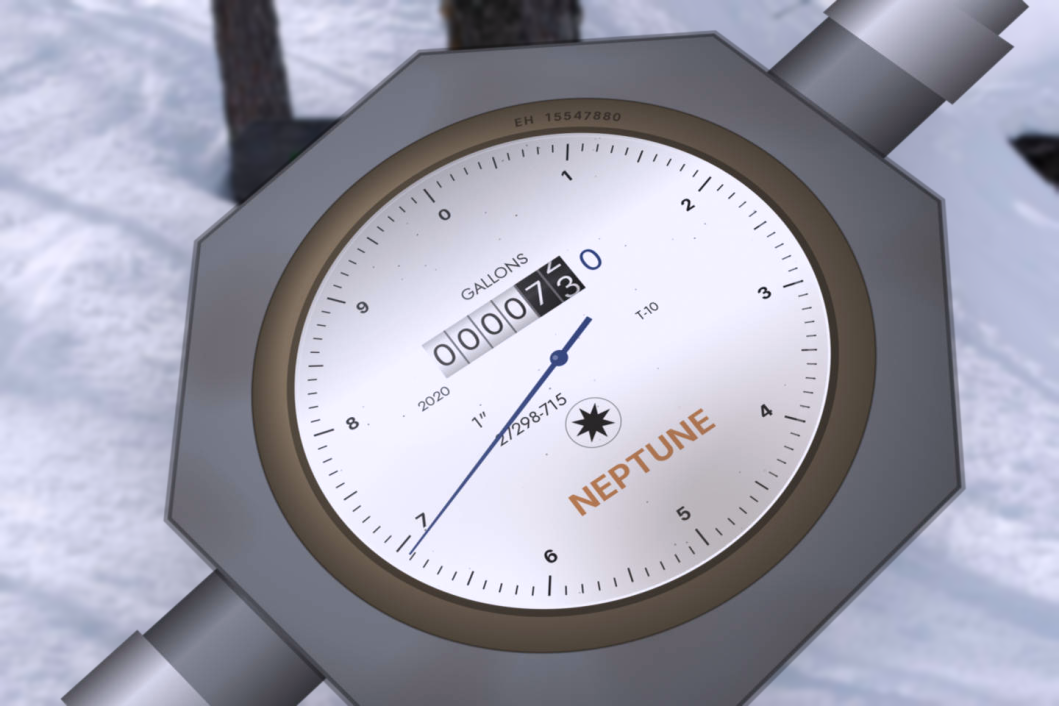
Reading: 726.9; gal
